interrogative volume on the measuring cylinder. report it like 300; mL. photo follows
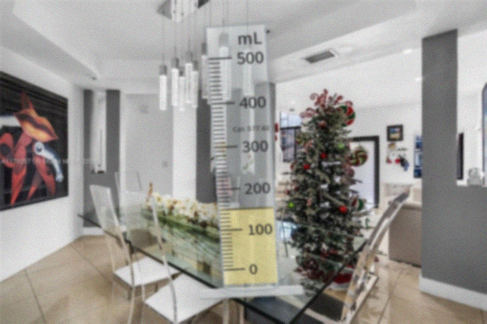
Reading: 150; mL
